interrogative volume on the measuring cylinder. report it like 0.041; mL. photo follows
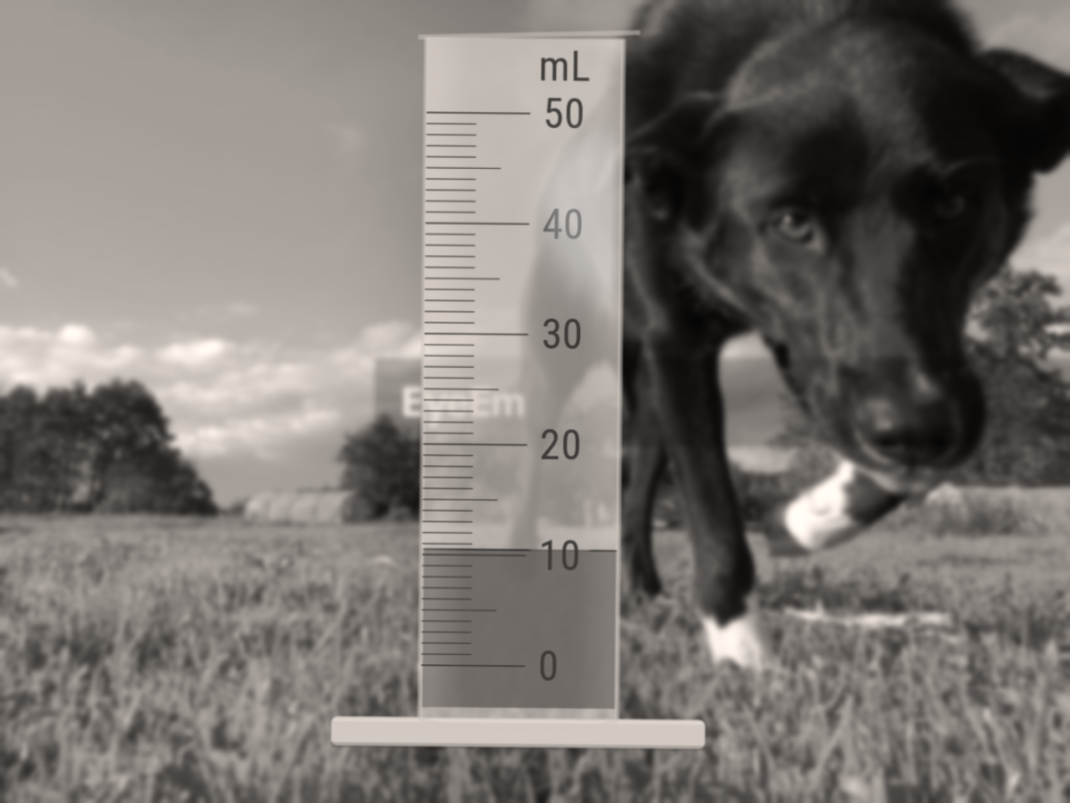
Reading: 10.5; mL
